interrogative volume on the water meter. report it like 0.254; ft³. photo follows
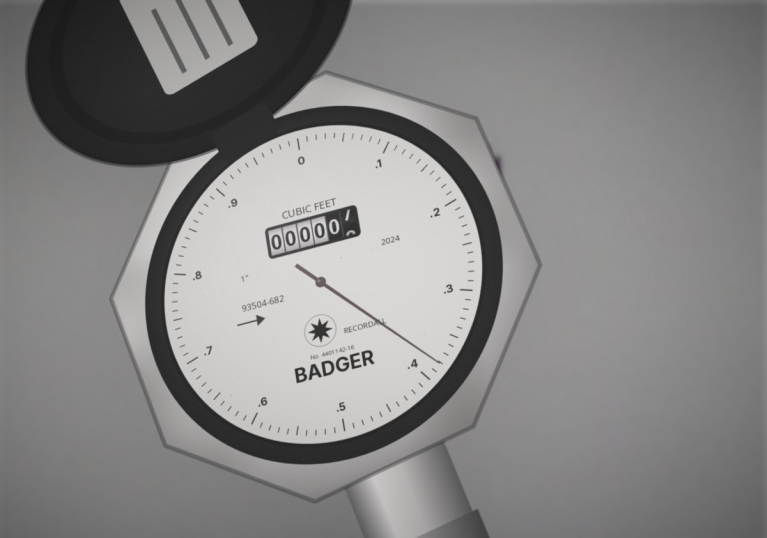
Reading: 7.38; ft³
